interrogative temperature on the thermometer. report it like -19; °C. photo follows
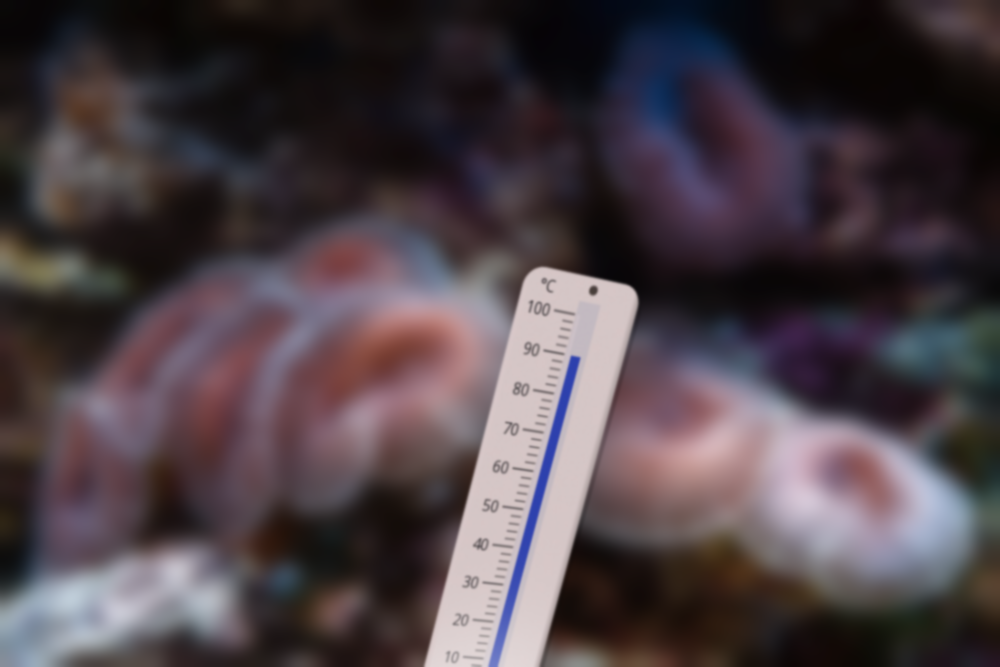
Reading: 90; °C
